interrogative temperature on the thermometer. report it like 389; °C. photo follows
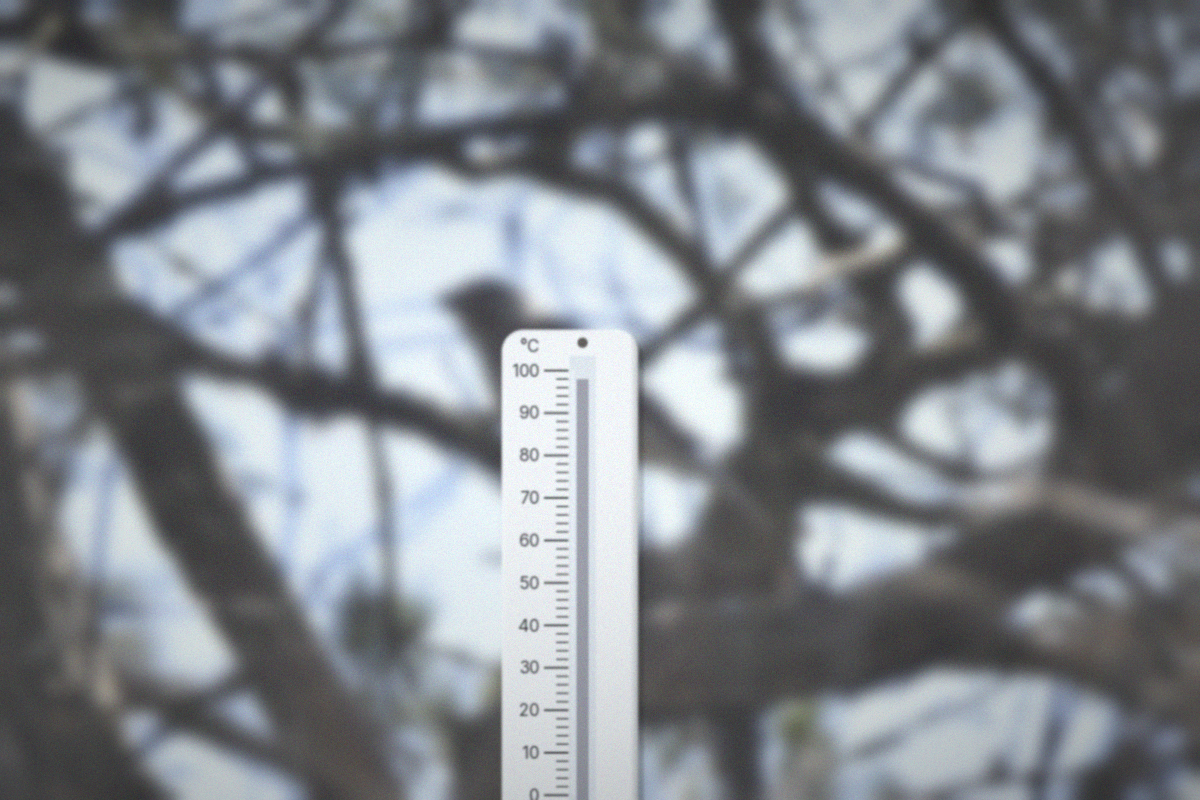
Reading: 98; °C
